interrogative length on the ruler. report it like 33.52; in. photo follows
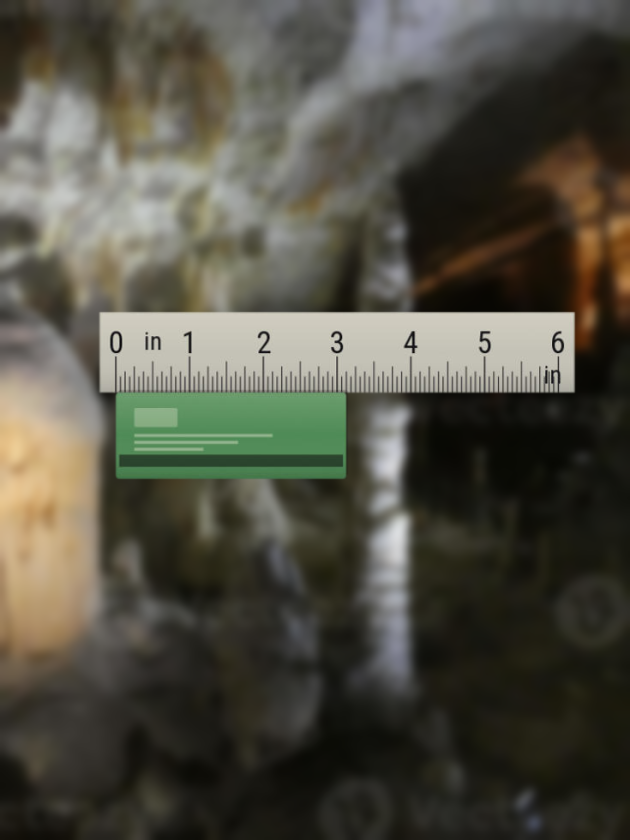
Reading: 3.125; in
